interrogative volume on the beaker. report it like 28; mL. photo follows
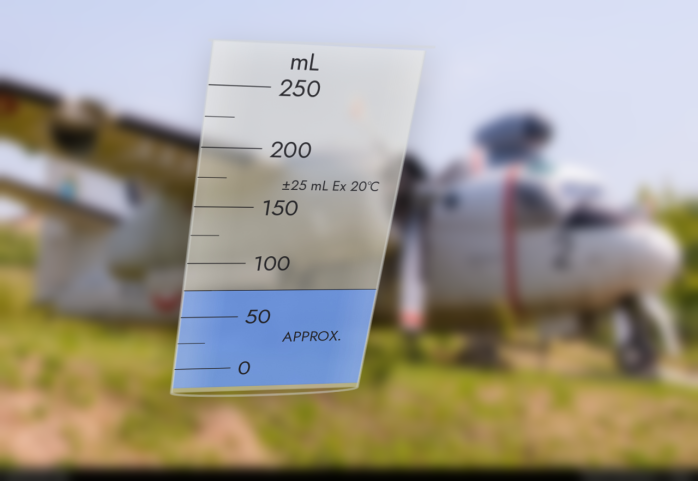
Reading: 75; mL
